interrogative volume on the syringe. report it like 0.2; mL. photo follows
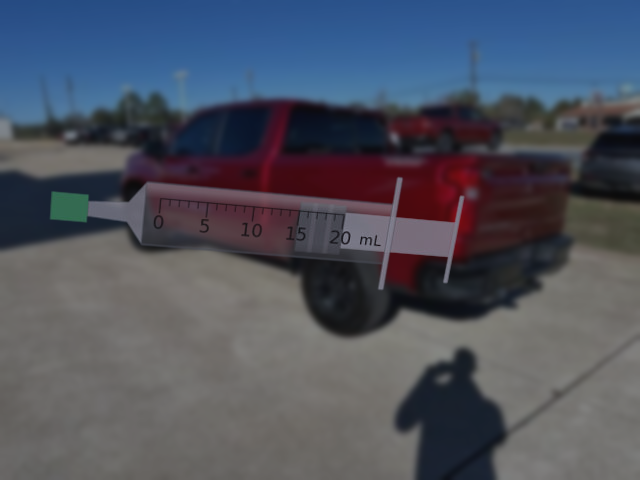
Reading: 15; mL
